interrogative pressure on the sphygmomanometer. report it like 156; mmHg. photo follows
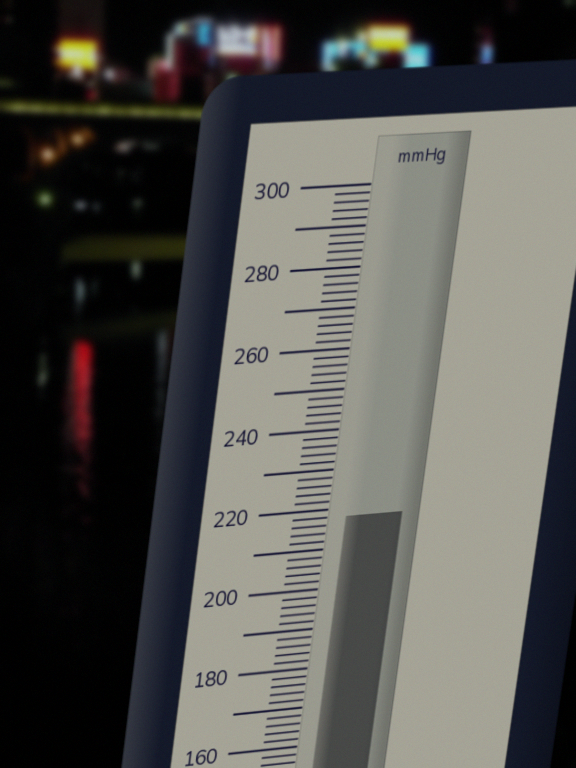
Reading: 218; mmHg
